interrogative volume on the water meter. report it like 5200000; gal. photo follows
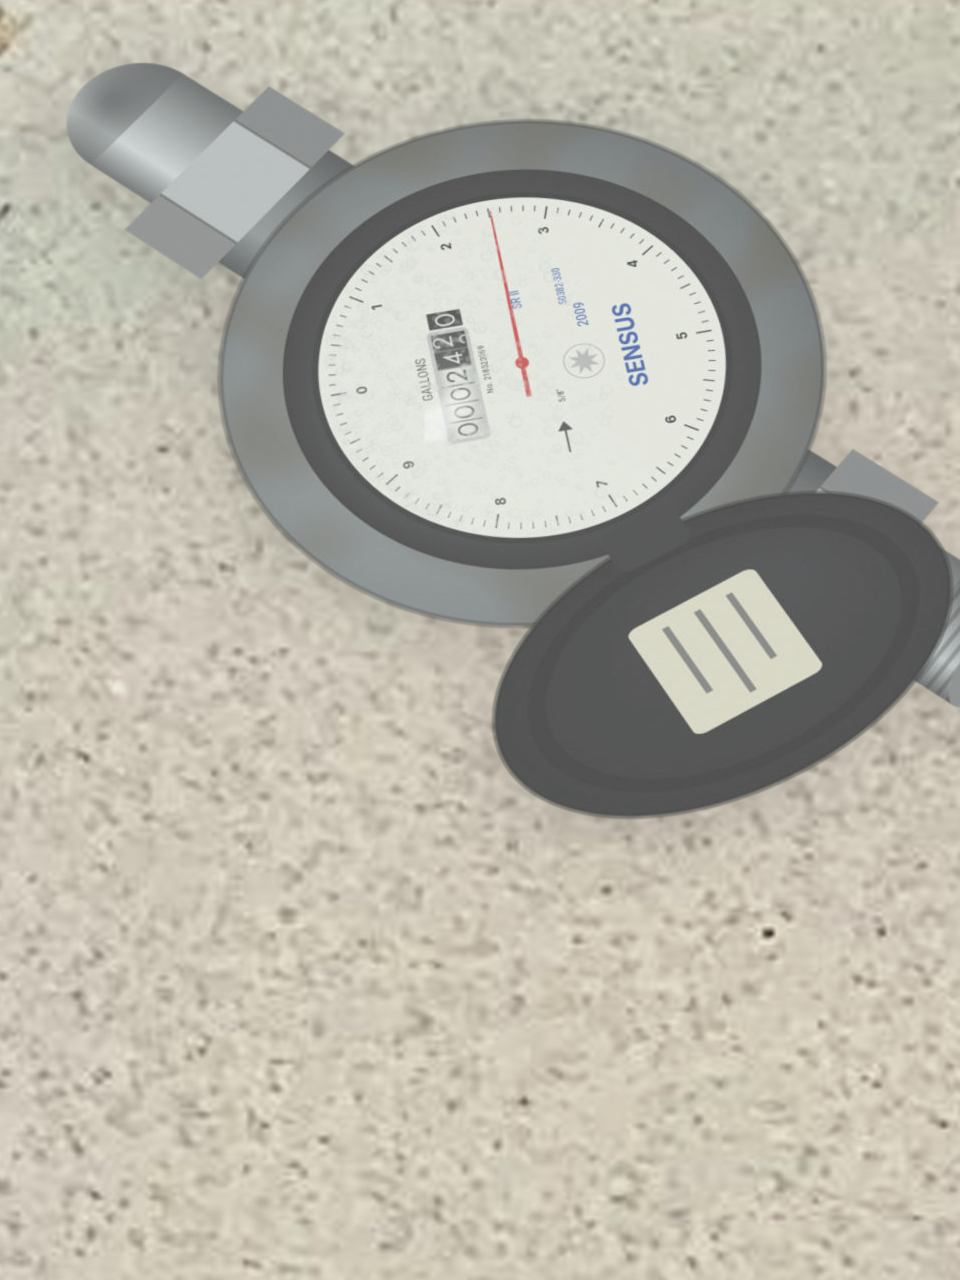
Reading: 2422.5; gal
